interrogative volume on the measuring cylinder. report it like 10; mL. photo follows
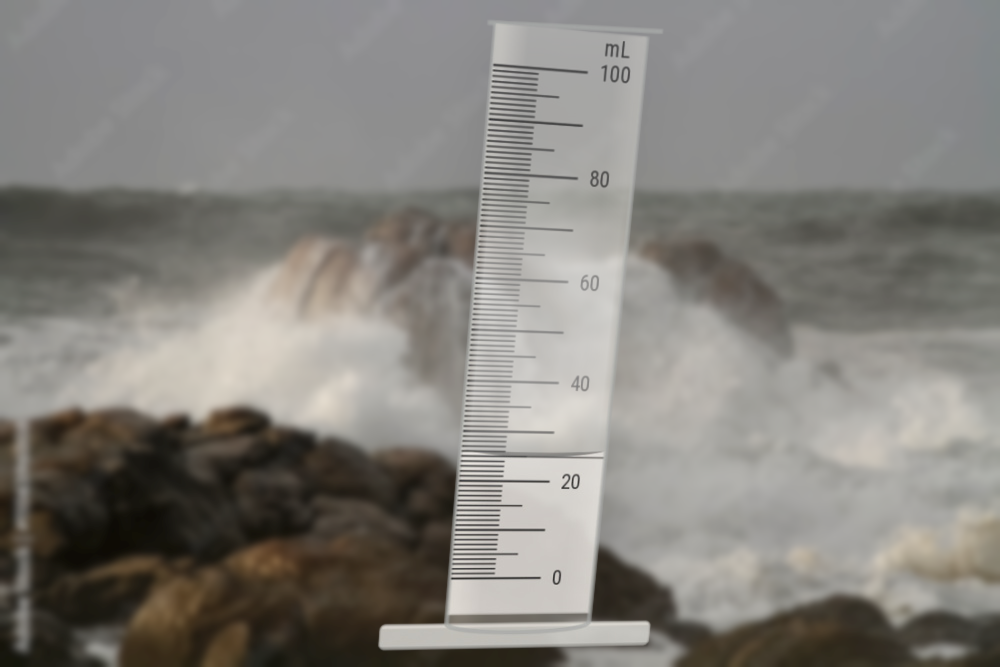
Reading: 25; mL
